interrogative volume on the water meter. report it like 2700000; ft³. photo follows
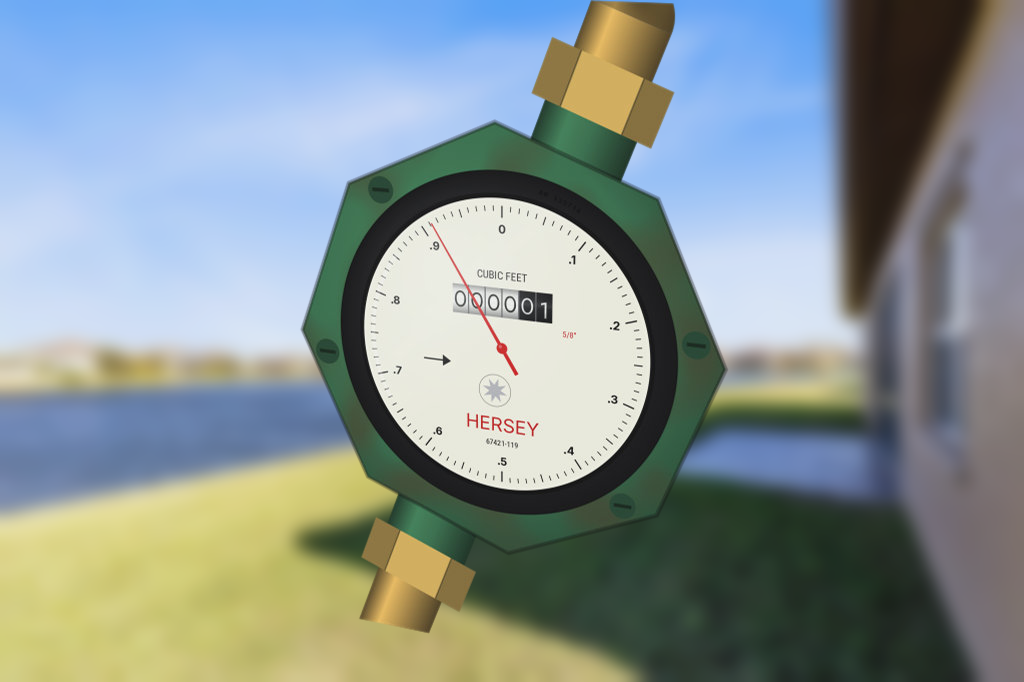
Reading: 0.91; ft³
